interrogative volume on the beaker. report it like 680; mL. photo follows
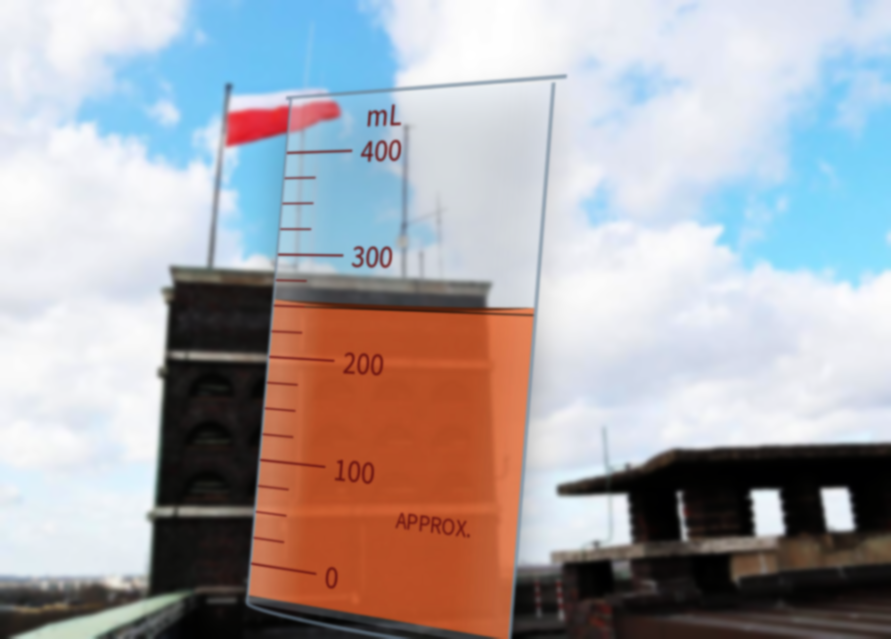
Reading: 250; mL
